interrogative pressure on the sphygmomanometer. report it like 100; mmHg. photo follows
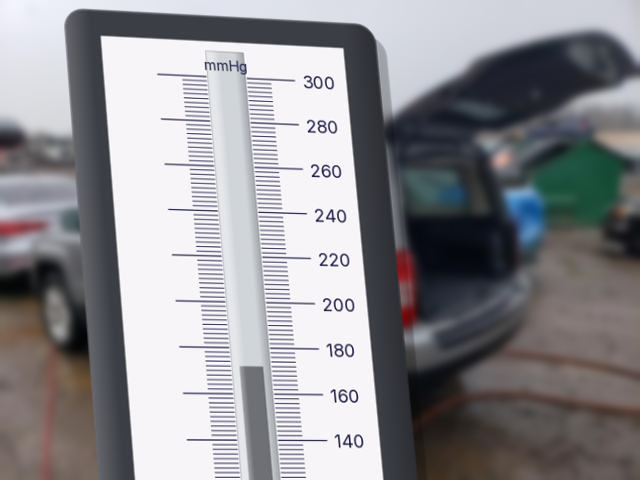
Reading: 172; mmHg
